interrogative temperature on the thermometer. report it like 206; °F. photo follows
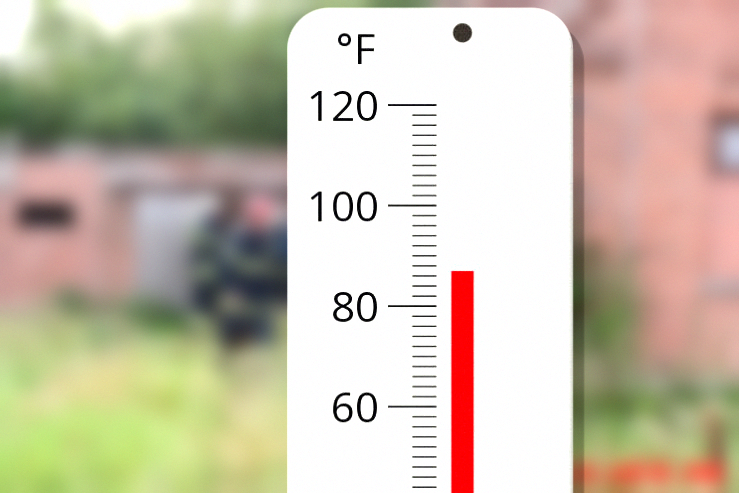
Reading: 87; °F
